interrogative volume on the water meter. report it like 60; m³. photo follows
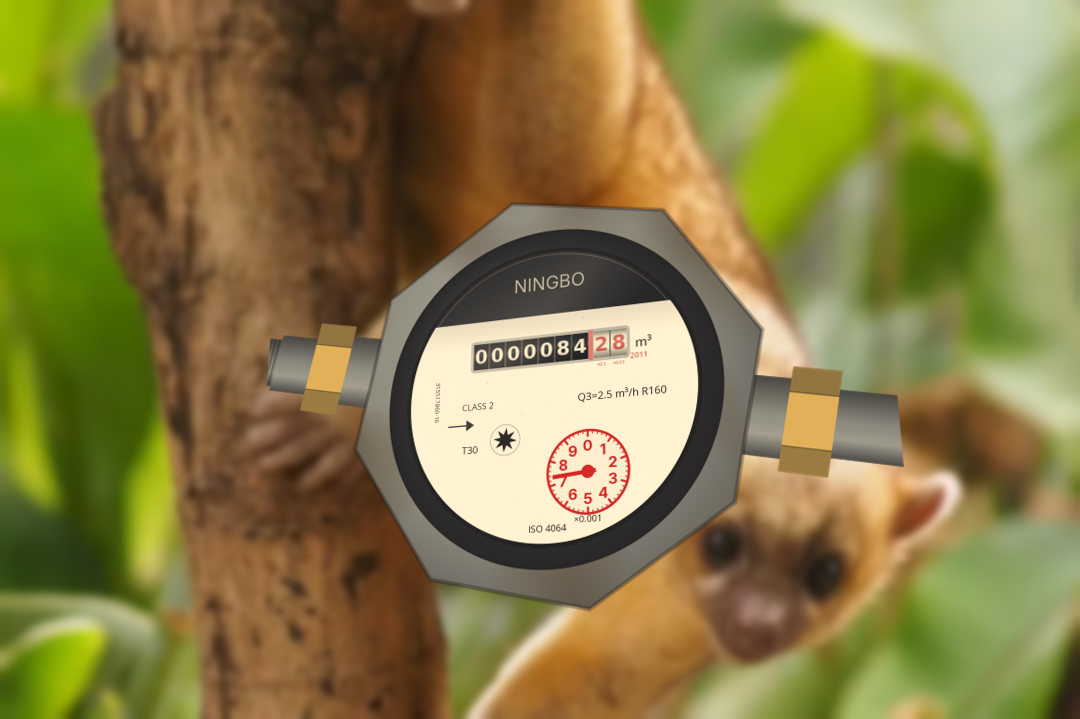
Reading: 84.287; m³
